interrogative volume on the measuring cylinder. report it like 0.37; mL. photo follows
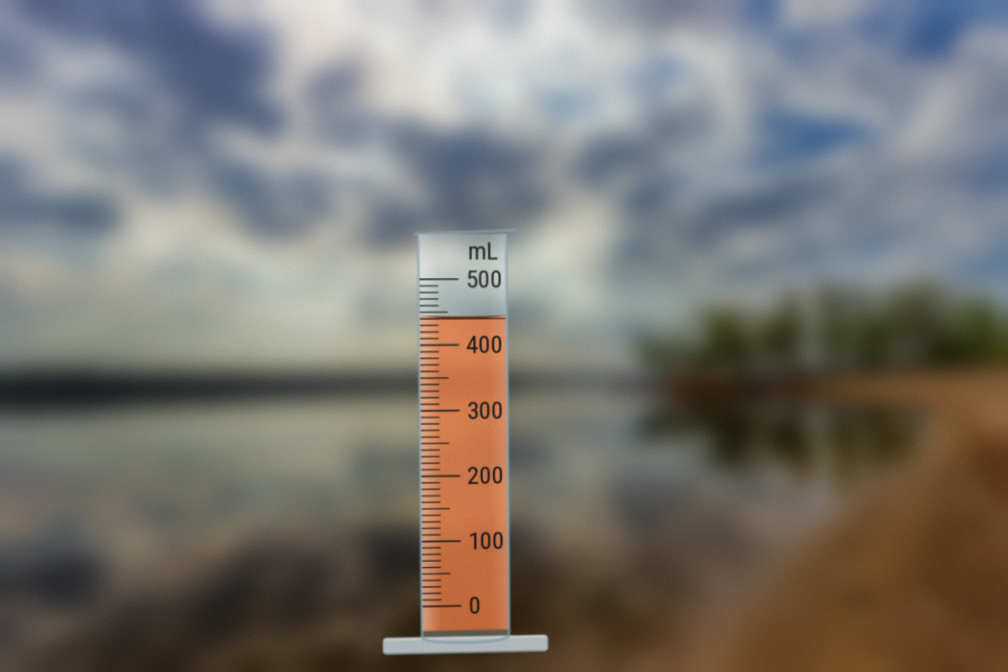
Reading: 440; mL
